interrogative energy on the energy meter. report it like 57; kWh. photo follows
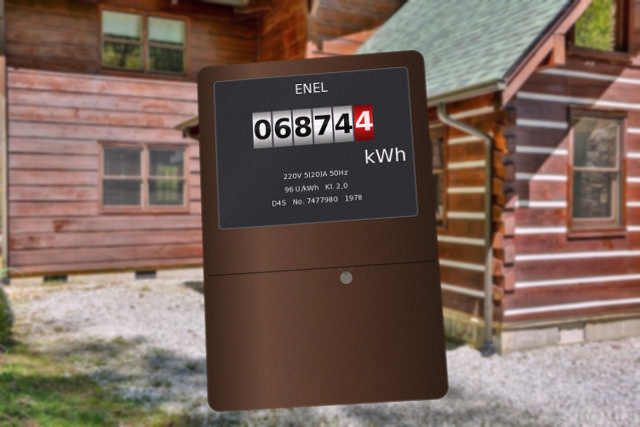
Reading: 6874.4; kWh
